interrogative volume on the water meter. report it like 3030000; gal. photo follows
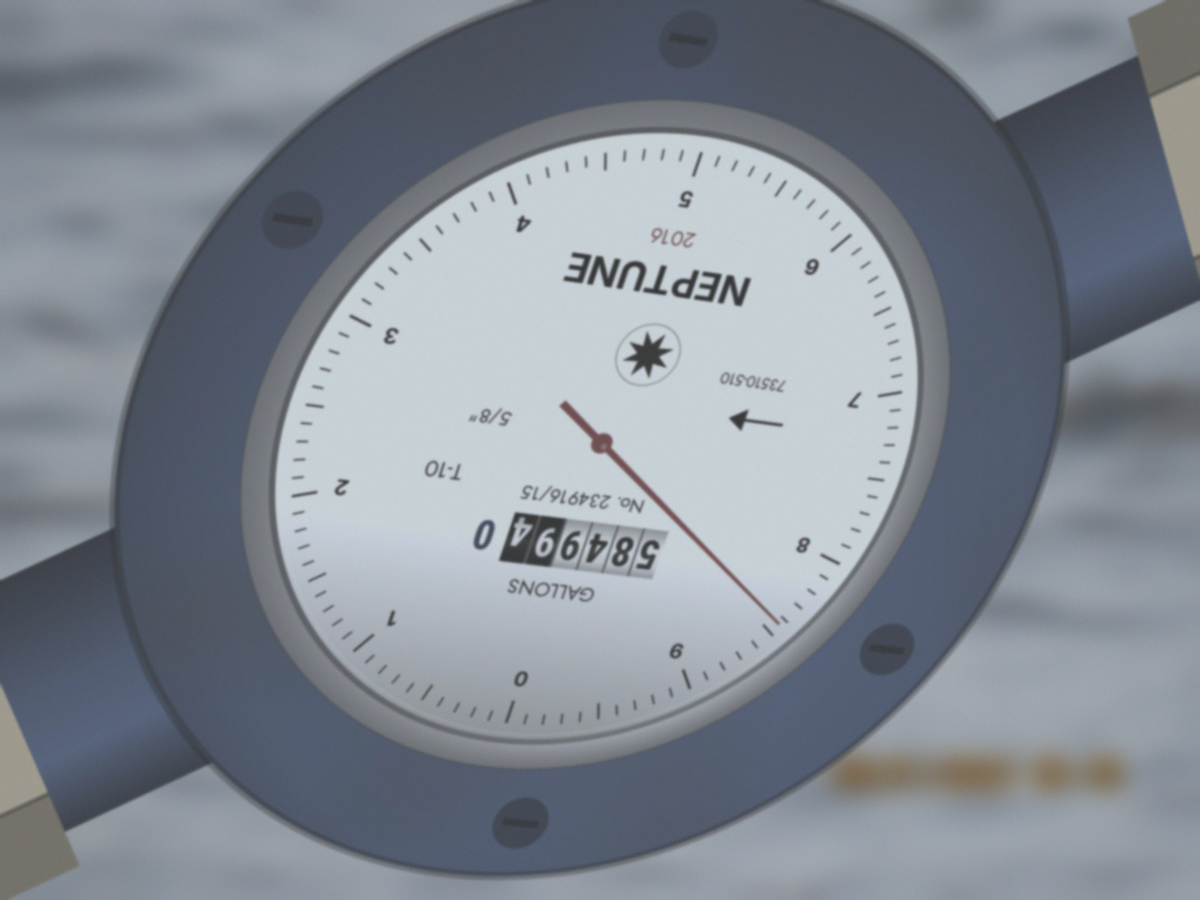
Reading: 5849938.4; gal
